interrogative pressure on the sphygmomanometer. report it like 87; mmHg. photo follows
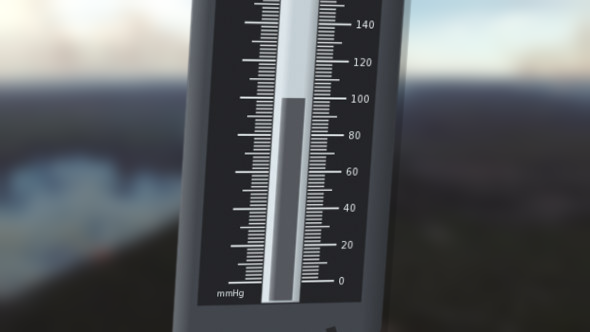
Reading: 100; mmHg
